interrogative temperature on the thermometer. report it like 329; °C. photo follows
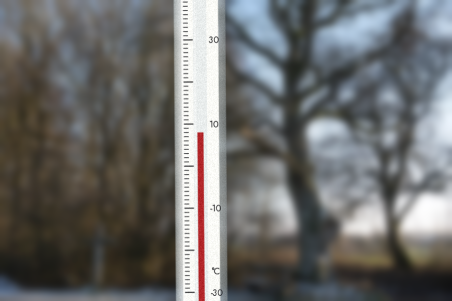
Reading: 8; °C
